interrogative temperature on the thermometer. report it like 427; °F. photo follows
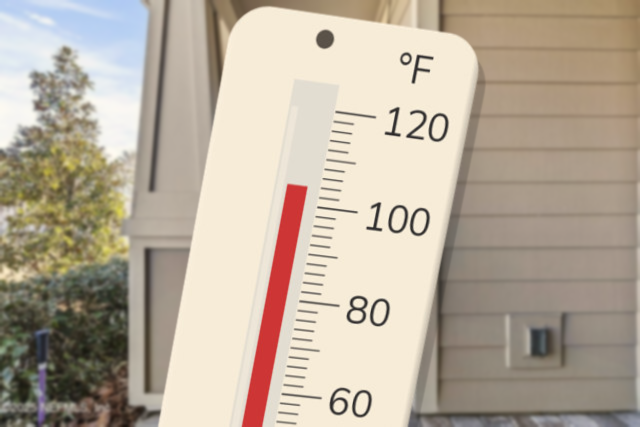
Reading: 104; °F
